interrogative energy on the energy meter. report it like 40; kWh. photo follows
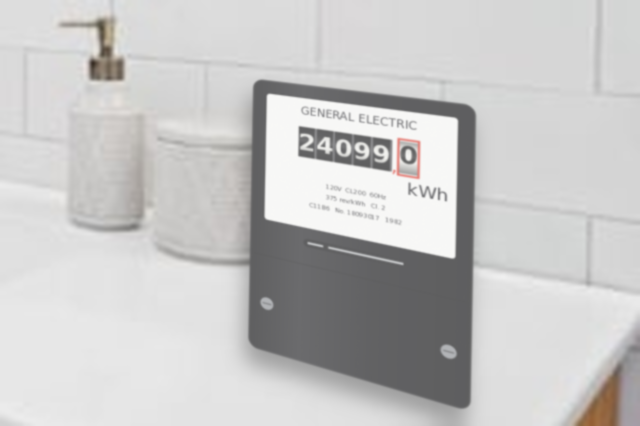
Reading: 24099.0; kWh
